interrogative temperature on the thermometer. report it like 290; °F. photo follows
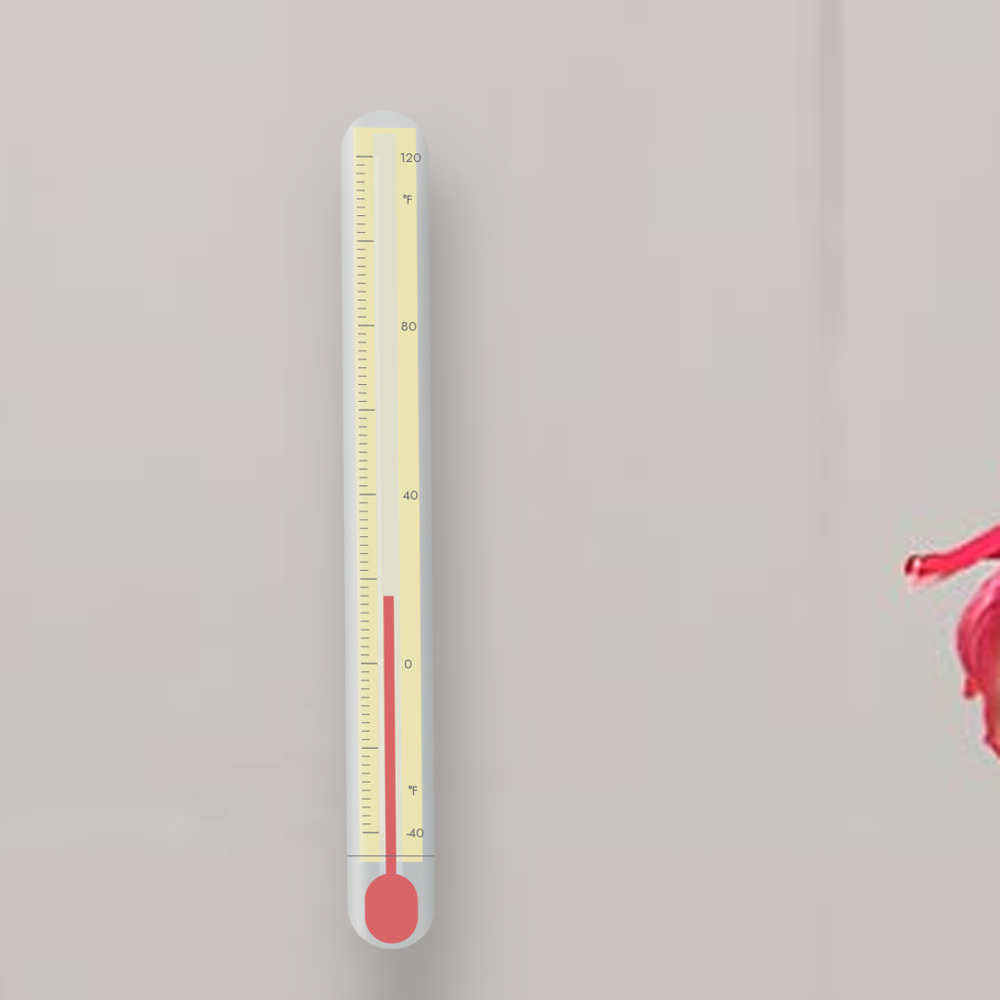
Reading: 16; °F
